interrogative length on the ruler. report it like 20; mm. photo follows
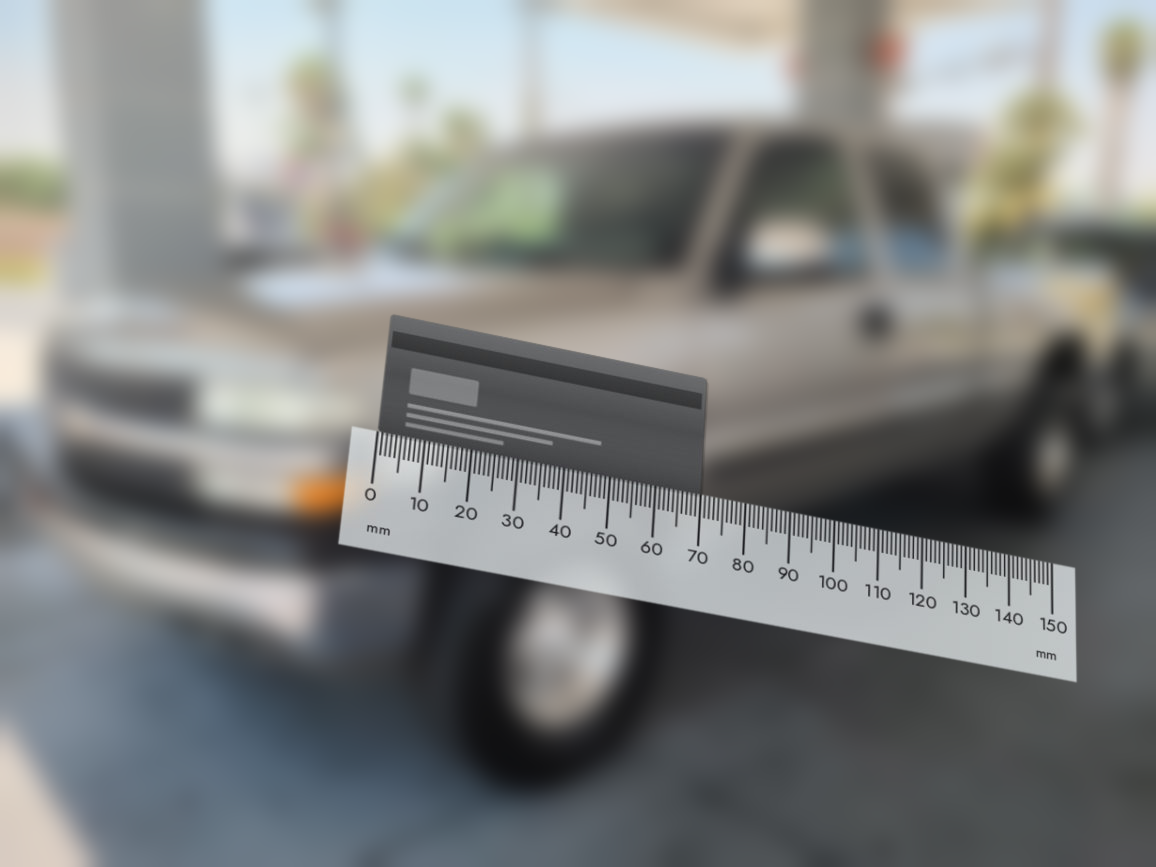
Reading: 70; mm
